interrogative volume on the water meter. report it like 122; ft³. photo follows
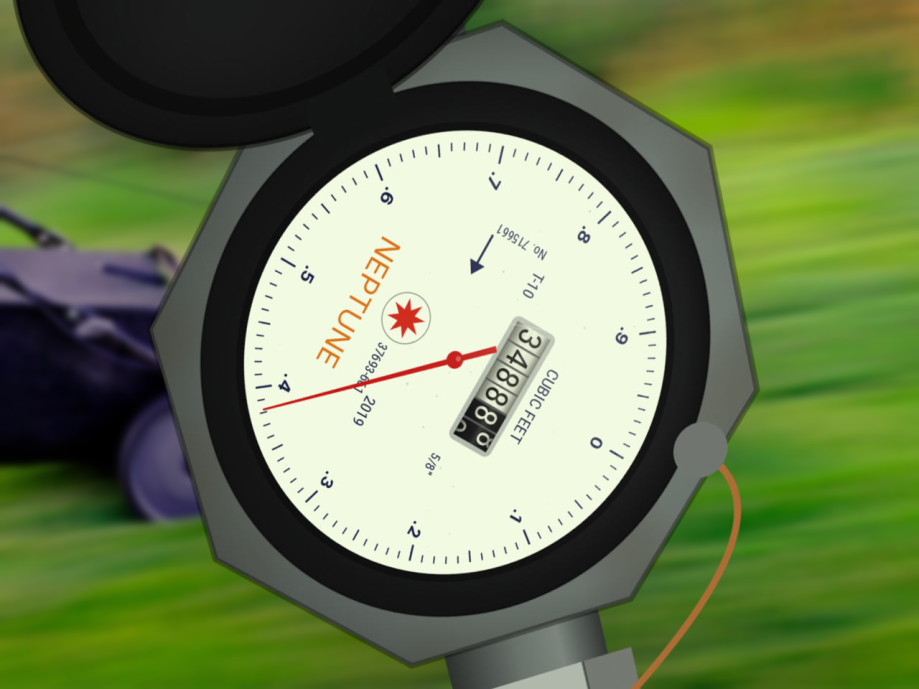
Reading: 348888.38; ft³
